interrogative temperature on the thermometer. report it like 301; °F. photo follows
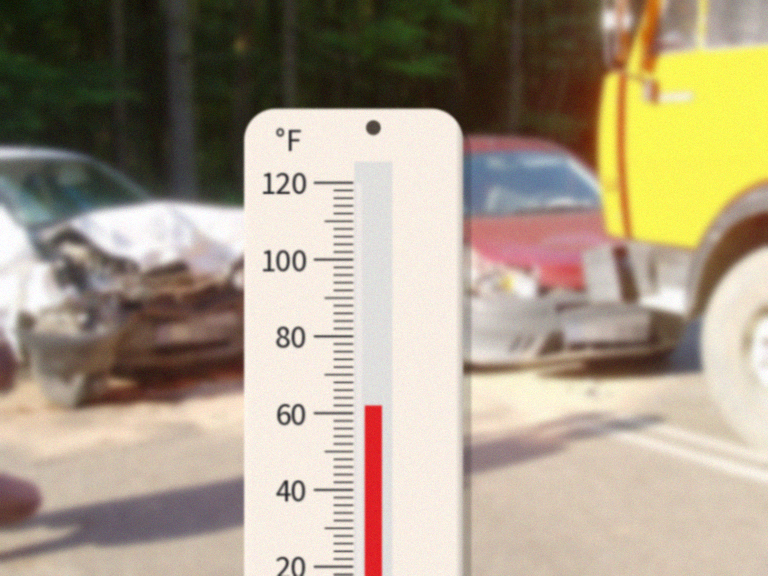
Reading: 62; °F
